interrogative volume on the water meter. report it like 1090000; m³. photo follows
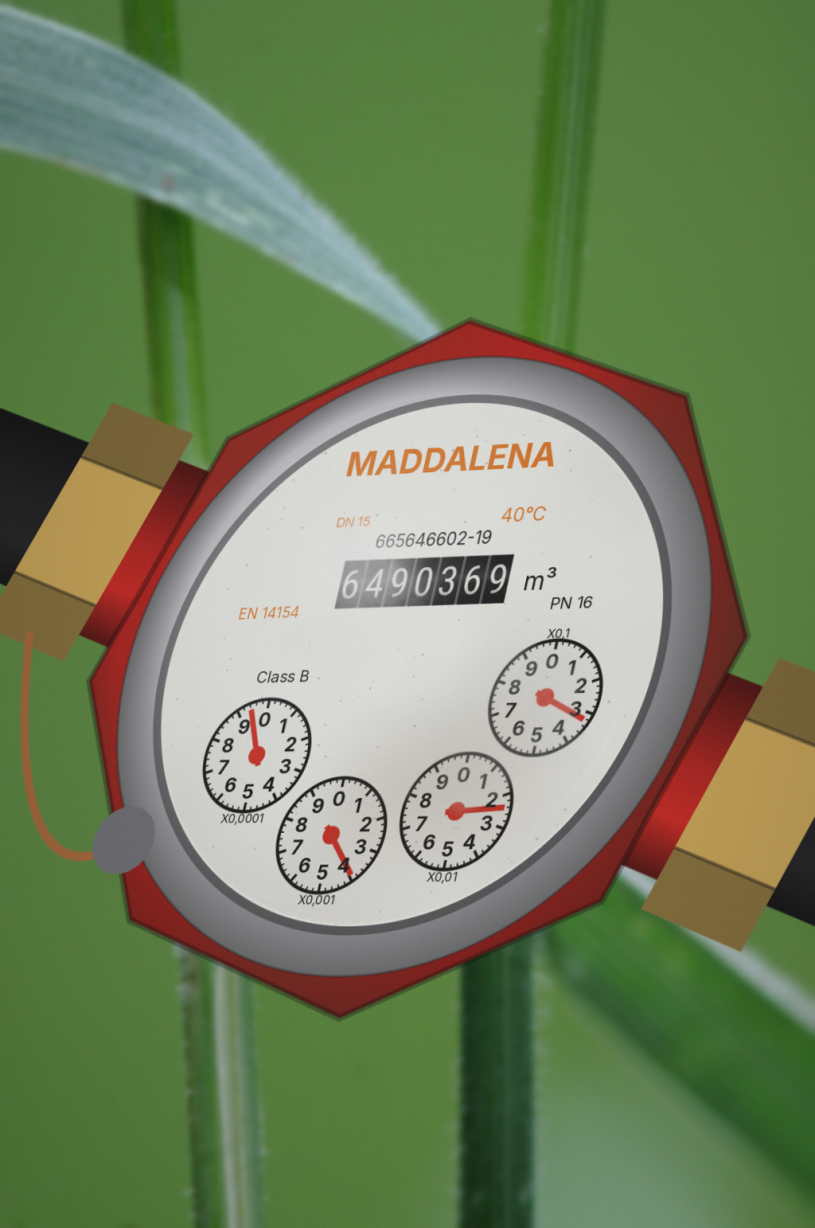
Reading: 6490369.3239; m³
